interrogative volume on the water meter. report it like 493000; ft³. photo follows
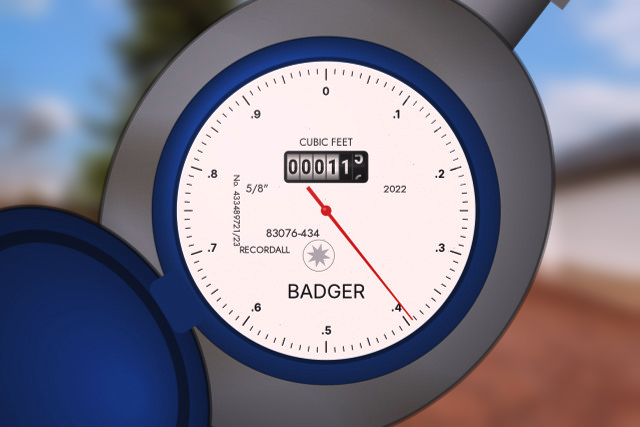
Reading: 115.39; ft³
